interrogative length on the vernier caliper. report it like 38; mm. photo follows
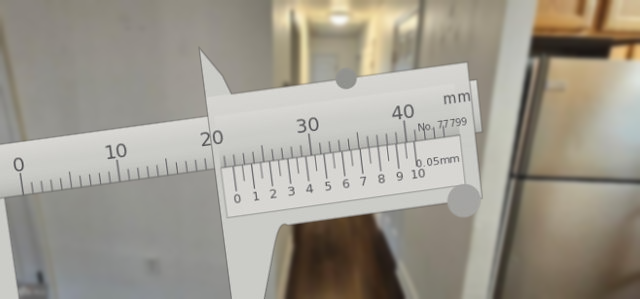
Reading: 21.8; mm
